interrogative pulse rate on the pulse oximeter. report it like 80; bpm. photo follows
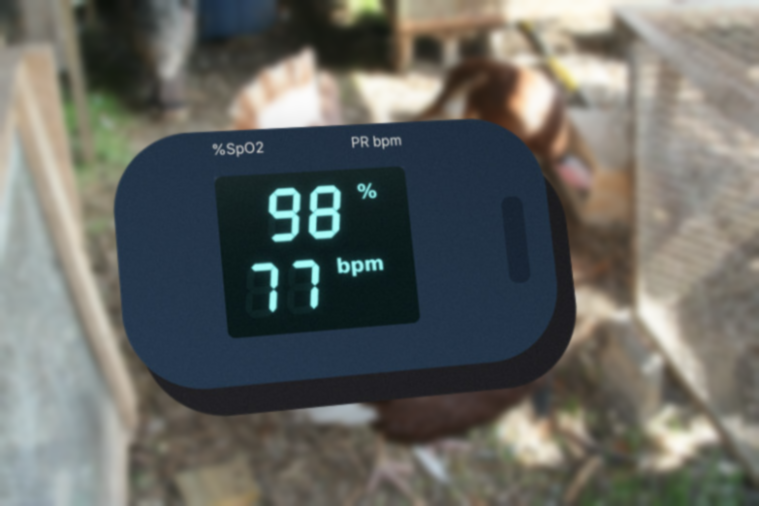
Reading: 77; bpm
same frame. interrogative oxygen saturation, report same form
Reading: 98; %
